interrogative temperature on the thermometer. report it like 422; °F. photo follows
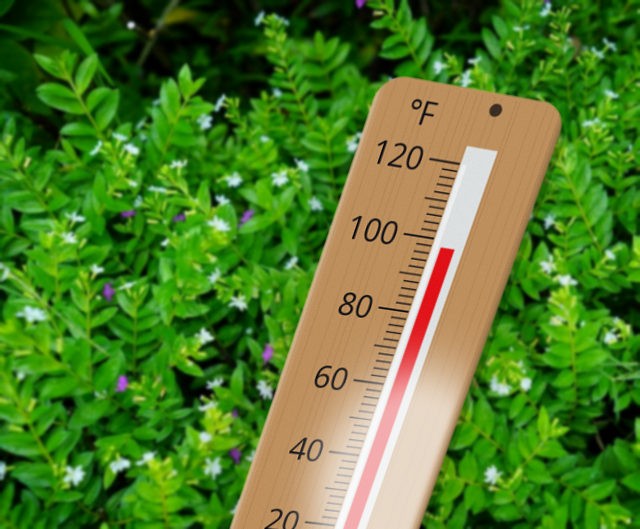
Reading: 98; °F
